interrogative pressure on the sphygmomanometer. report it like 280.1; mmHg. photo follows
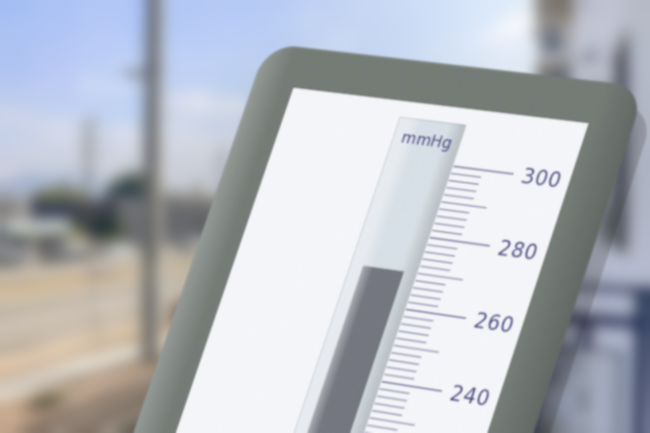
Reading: 270; mmHg
